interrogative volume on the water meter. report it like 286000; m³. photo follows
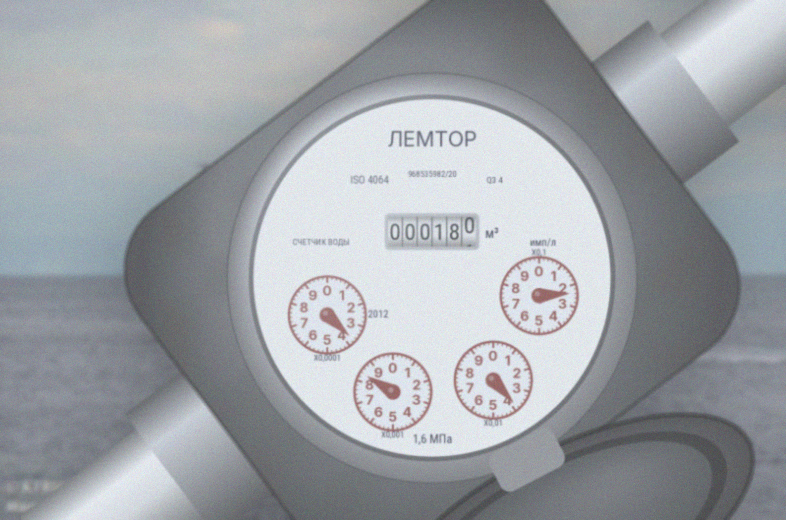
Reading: 180.2383; m³
